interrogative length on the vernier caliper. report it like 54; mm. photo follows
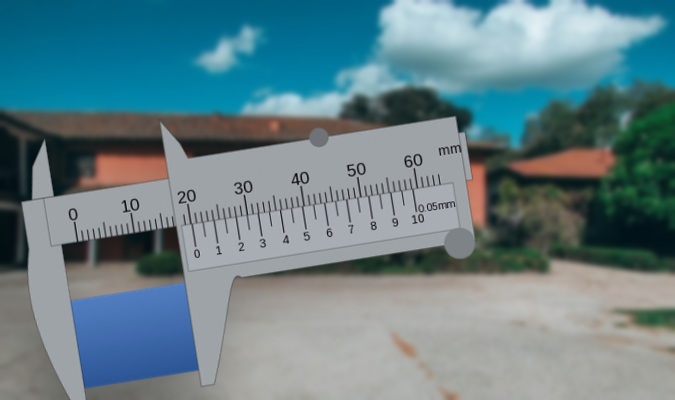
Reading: 20.2; mm
